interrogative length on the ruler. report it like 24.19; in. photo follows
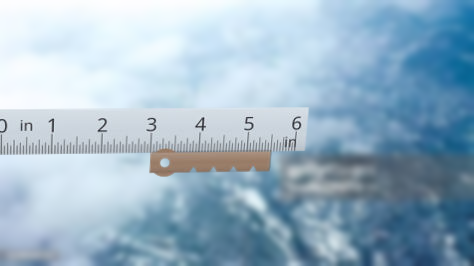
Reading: 2.5; in
